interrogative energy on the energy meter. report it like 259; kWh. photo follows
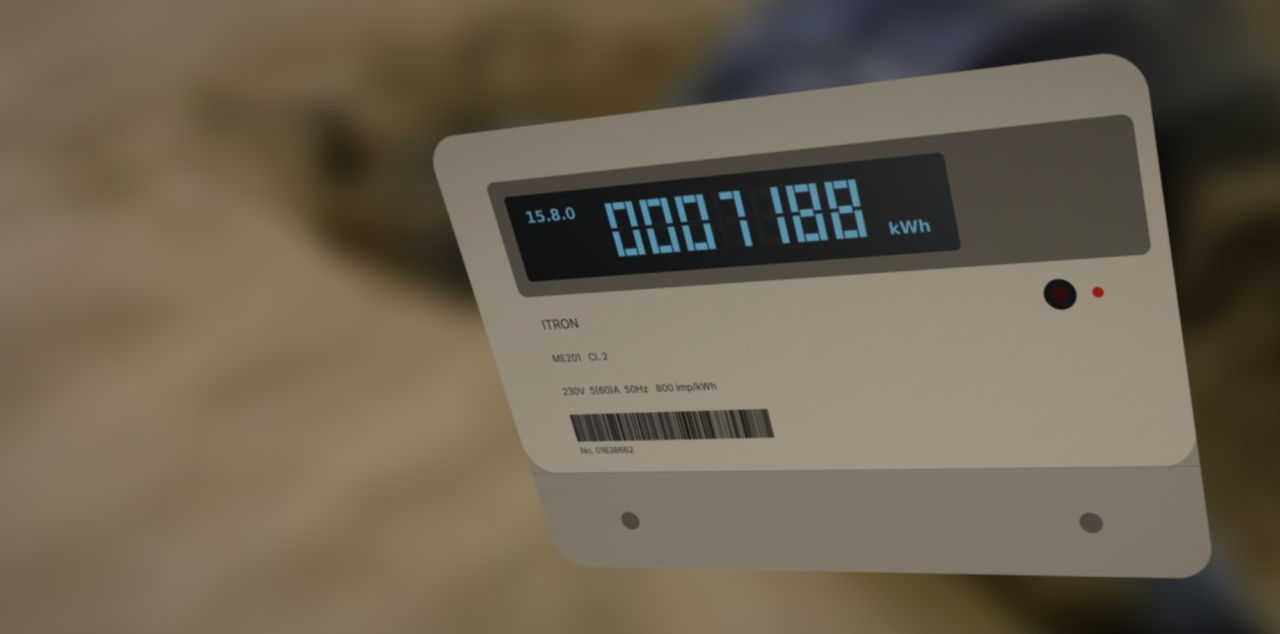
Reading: 7188; kWh
